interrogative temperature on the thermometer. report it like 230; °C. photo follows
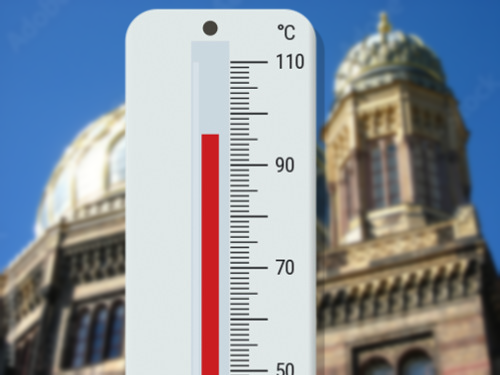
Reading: 96; °C
